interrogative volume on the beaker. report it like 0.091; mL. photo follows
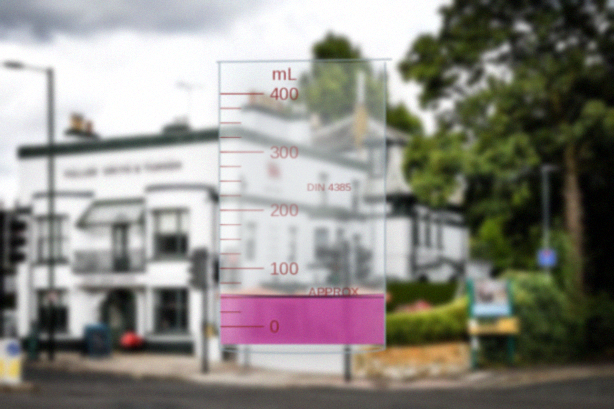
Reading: 50; mL
